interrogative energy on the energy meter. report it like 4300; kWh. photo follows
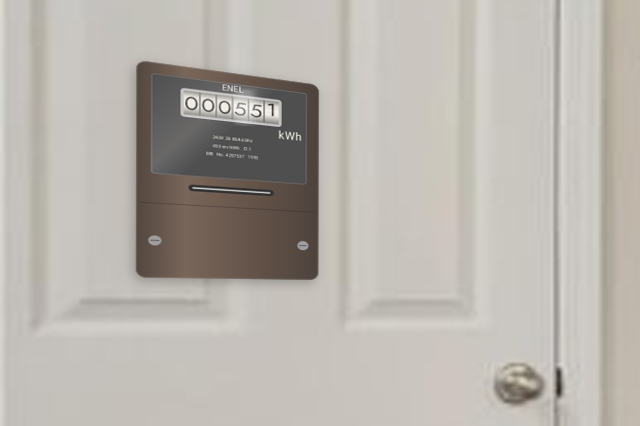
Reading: 551; kWh
